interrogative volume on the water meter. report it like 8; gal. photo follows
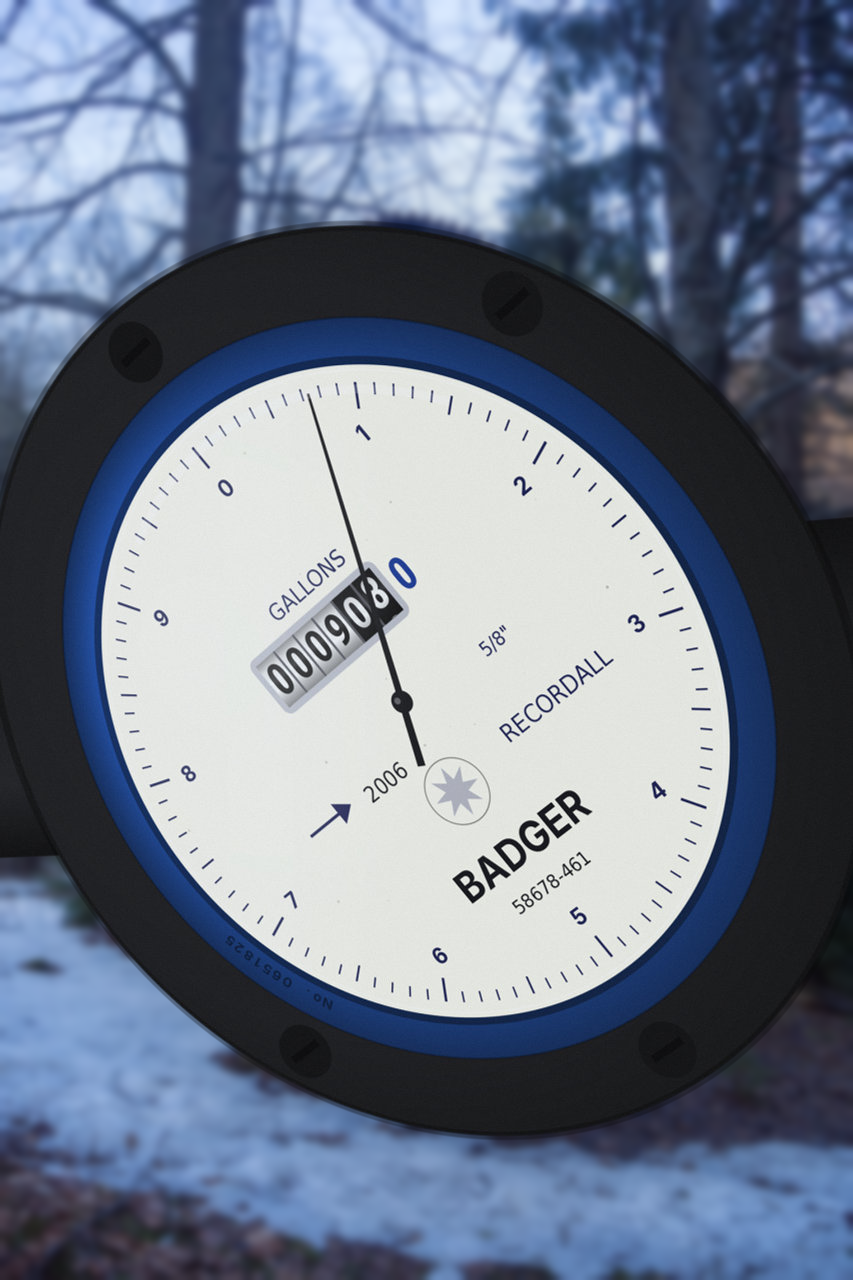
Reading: 9080.7; gal
